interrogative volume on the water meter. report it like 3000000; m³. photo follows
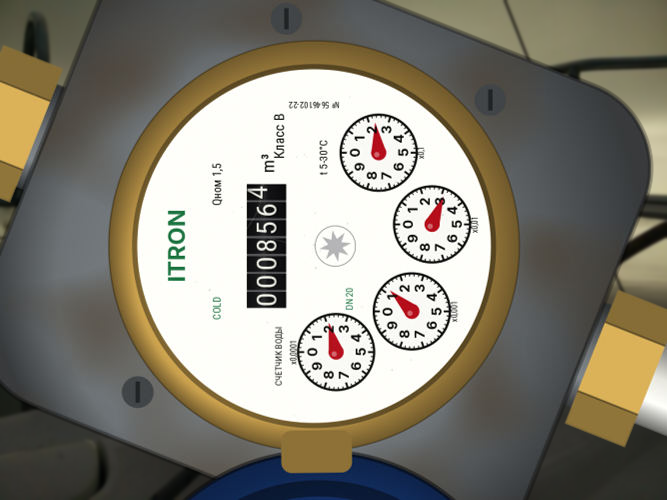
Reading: 8564.2312; m³
